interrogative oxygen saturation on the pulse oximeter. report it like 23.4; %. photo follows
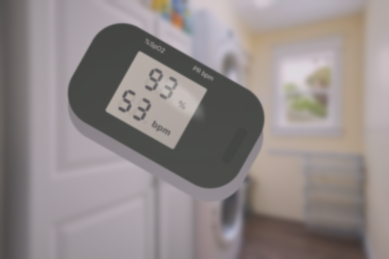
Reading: 93; %
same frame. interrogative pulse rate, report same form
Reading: 53; bpm
